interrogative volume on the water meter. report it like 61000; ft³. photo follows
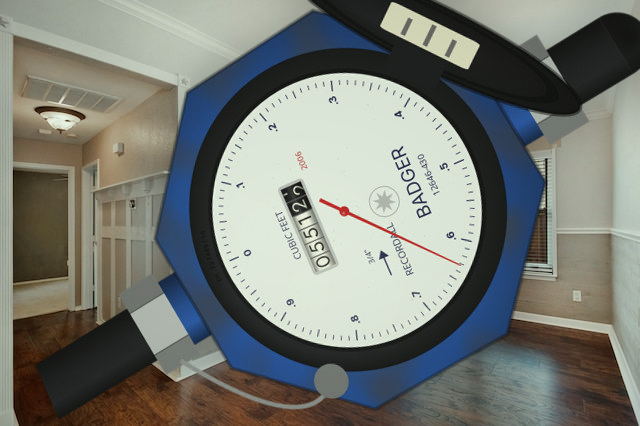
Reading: 55121.63; ft³
